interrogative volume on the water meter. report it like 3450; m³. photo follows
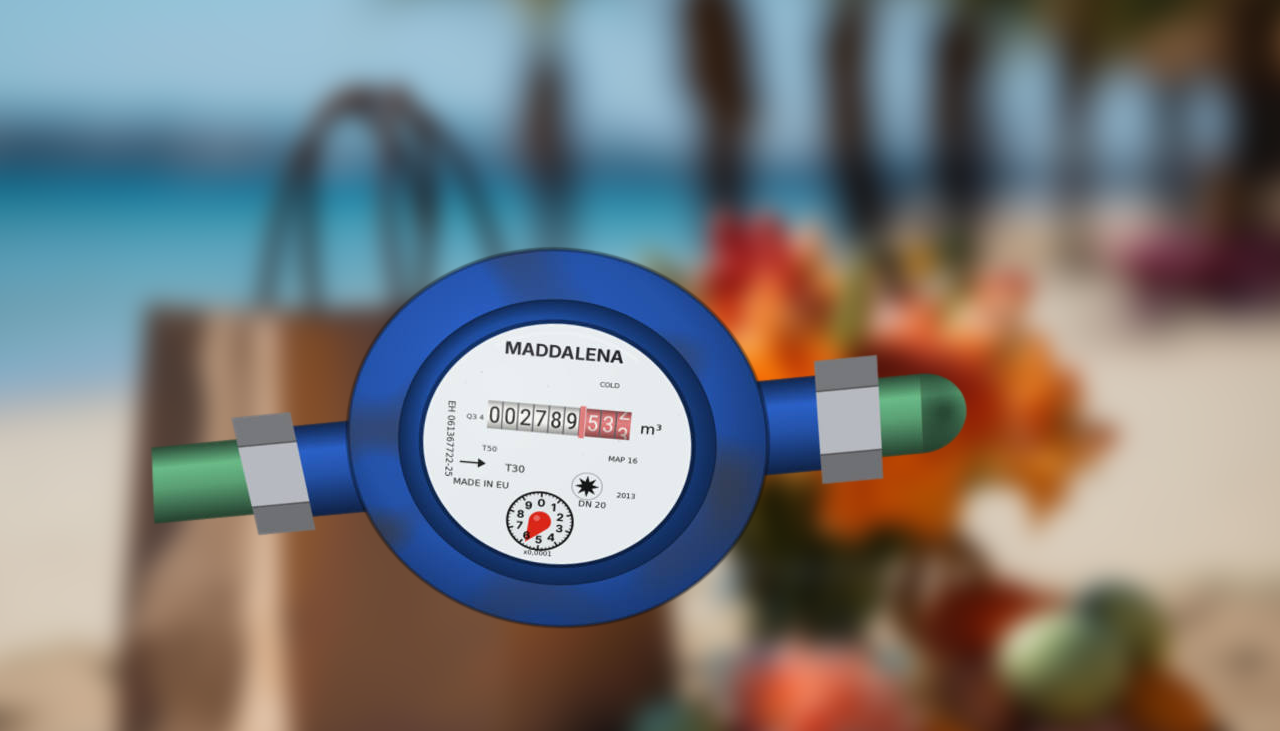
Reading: 2789.5325; m³
